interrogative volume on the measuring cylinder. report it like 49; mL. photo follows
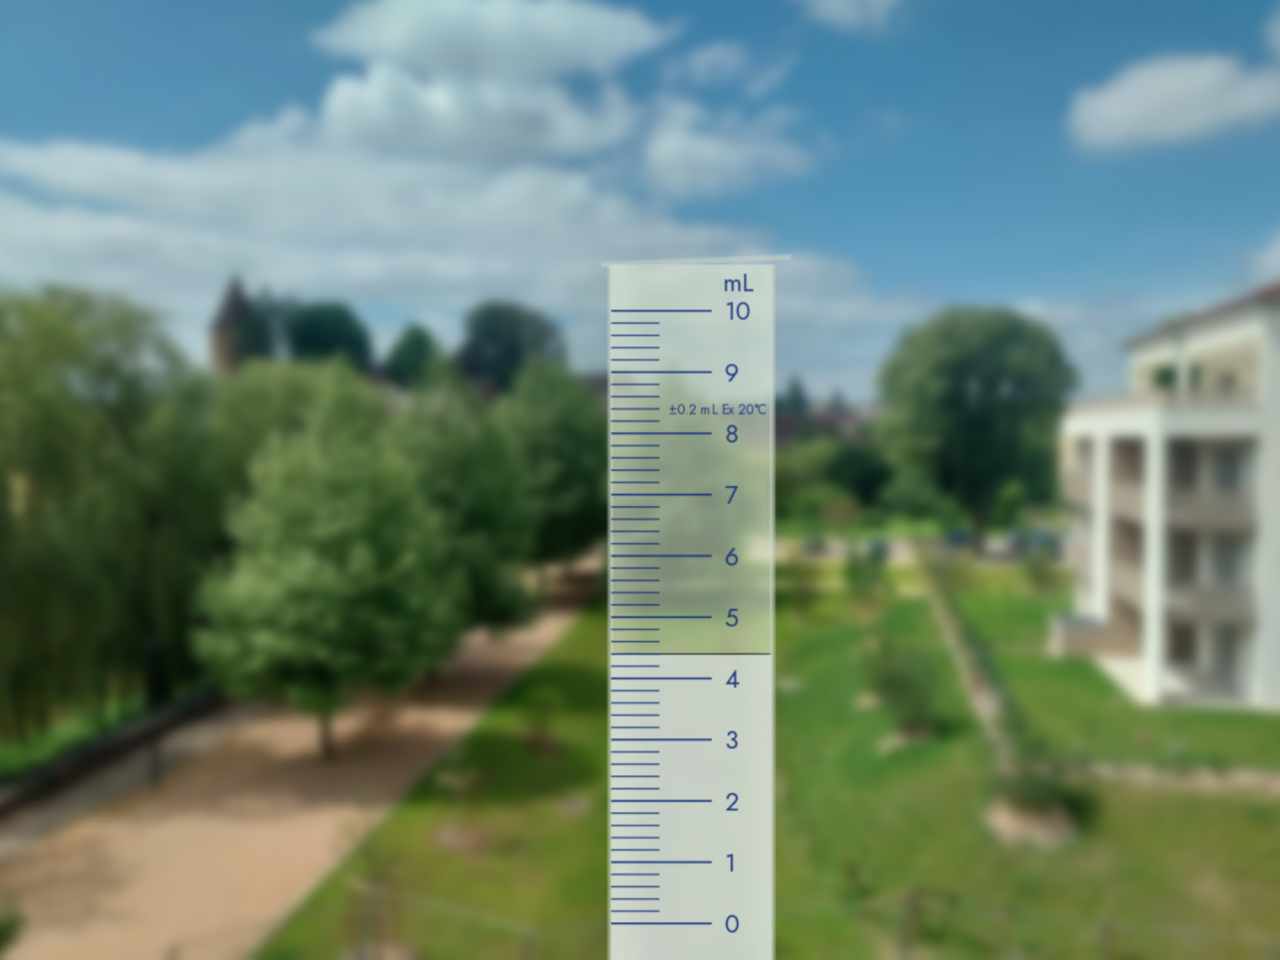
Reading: 4.4; mL
